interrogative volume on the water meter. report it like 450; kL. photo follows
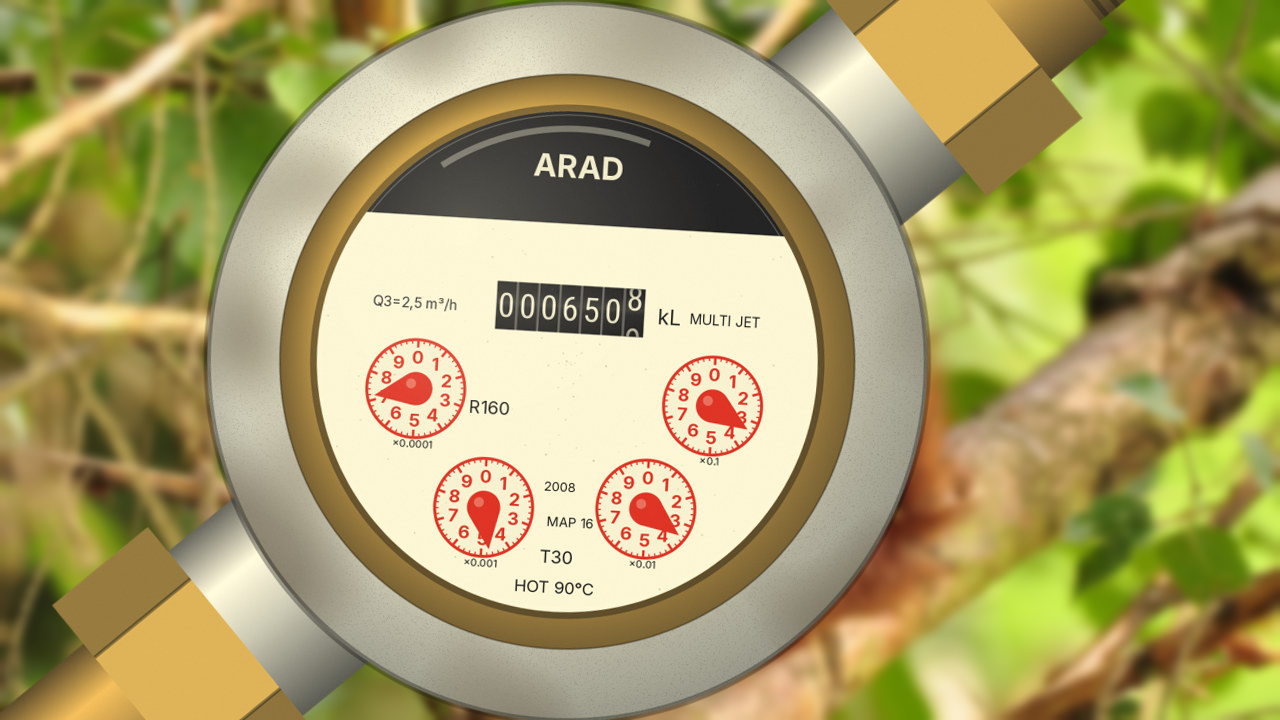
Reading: 6508.3347; kL
